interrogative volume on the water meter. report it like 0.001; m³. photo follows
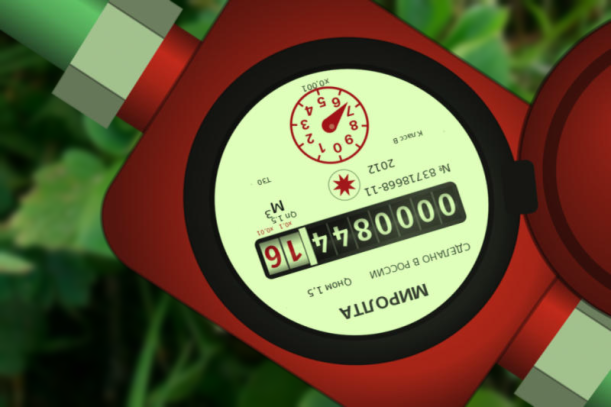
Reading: 844.166; m³
